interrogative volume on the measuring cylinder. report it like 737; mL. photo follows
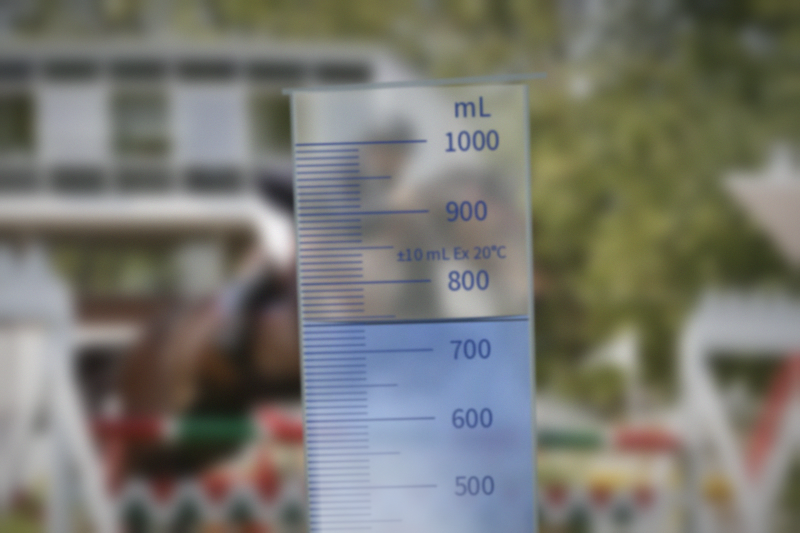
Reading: 740; mL
